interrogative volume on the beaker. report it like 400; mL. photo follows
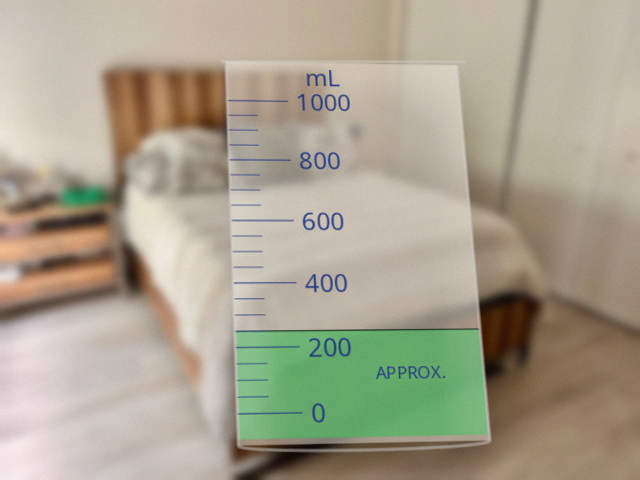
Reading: 250; mL
